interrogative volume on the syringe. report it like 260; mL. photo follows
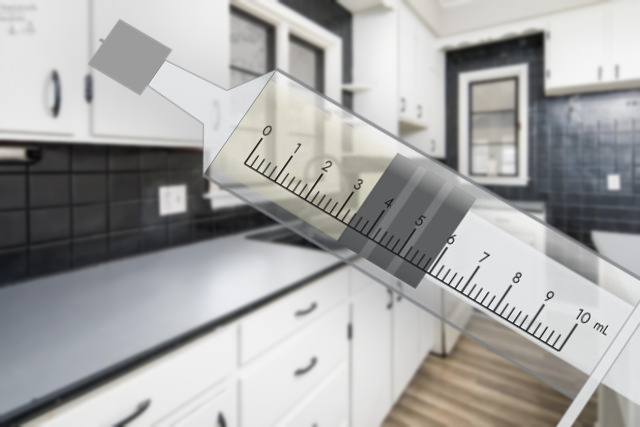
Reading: 3.4; mL
